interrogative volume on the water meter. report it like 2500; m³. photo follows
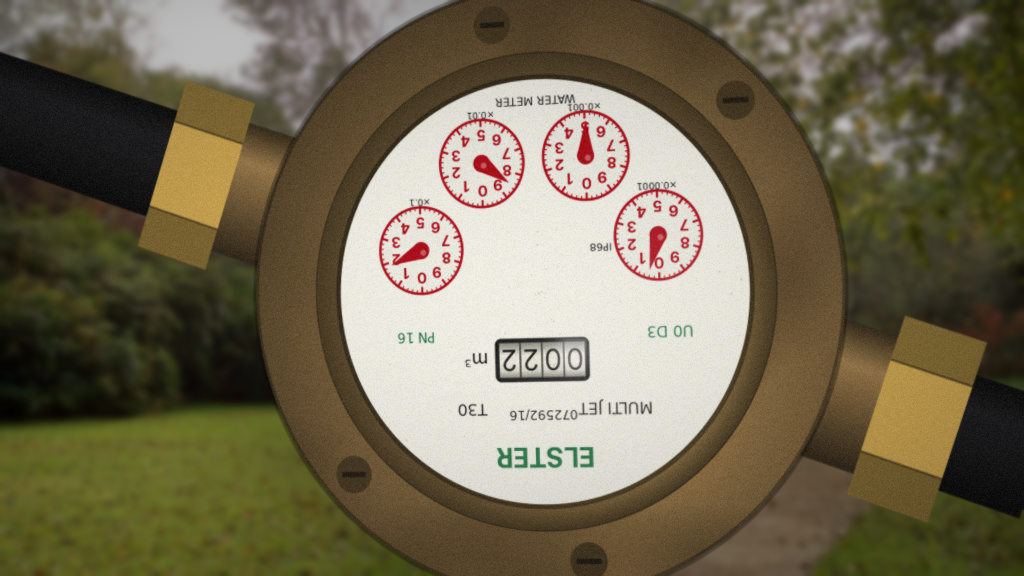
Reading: 22.1850; m³
